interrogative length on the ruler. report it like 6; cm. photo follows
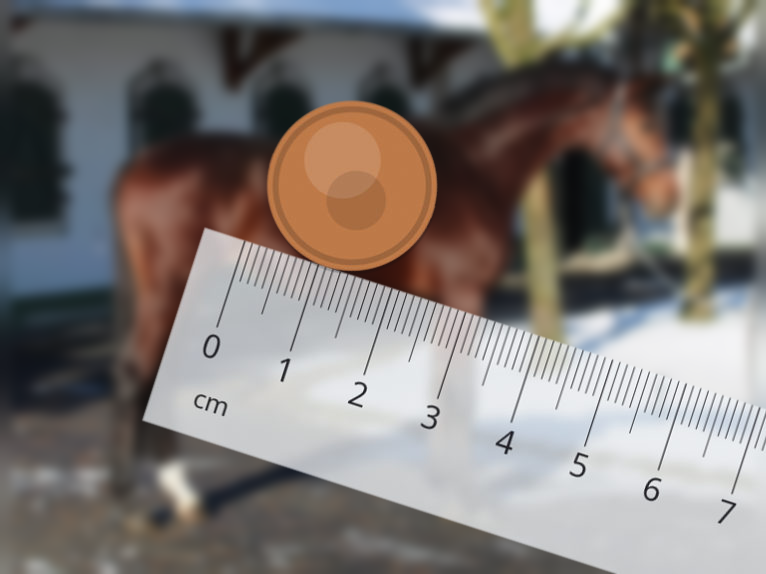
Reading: 2.2; cm
